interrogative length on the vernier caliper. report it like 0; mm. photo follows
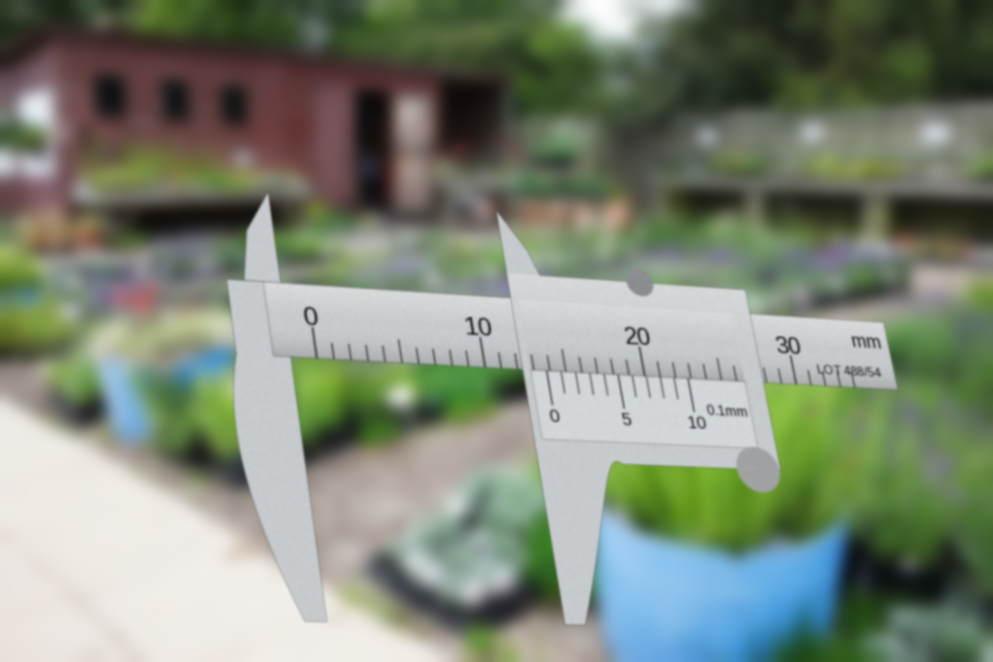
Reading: 13.8; mm
